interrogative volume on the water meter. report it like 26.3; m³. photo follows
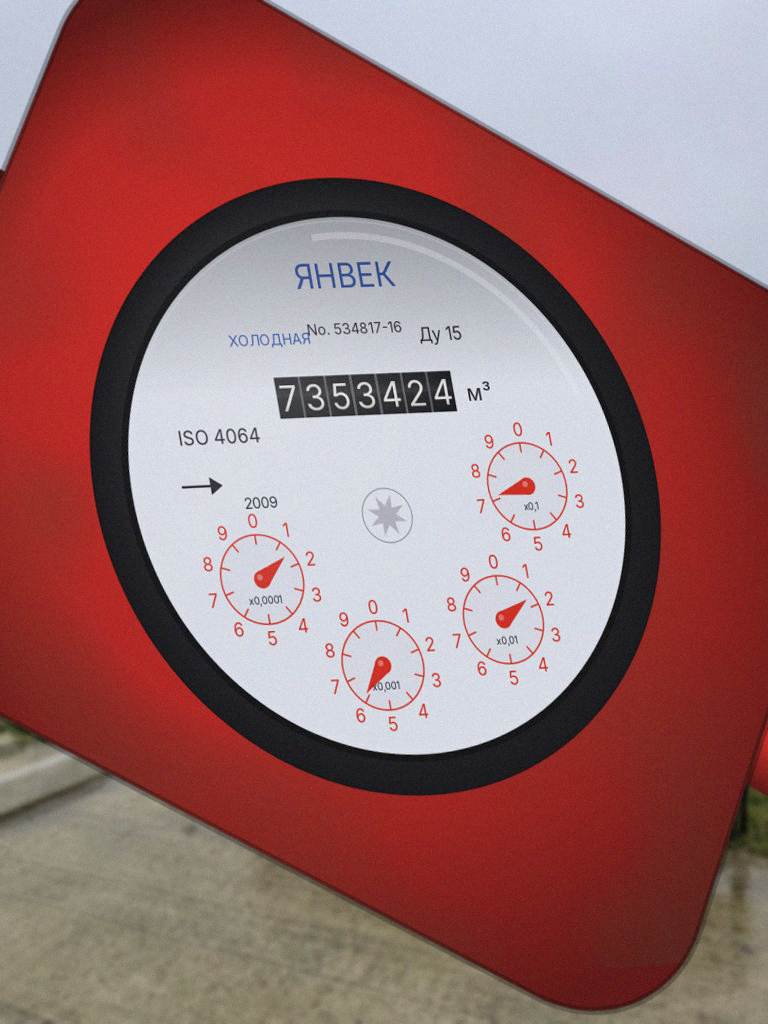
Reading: 7353424.7161; m³
